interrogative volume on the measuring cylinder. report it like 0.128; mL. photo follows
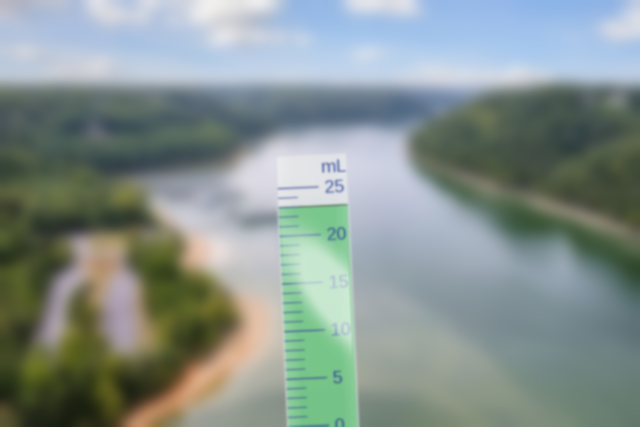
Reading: 23; mL
